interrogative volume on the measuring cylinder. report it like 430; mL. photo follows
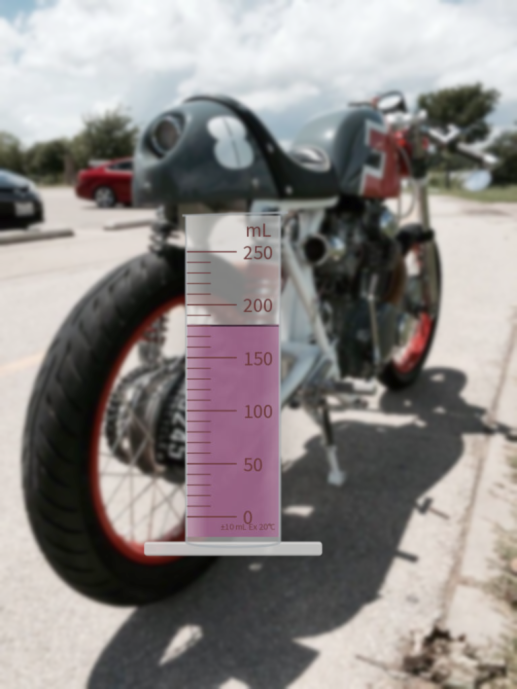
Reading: 180; mL
